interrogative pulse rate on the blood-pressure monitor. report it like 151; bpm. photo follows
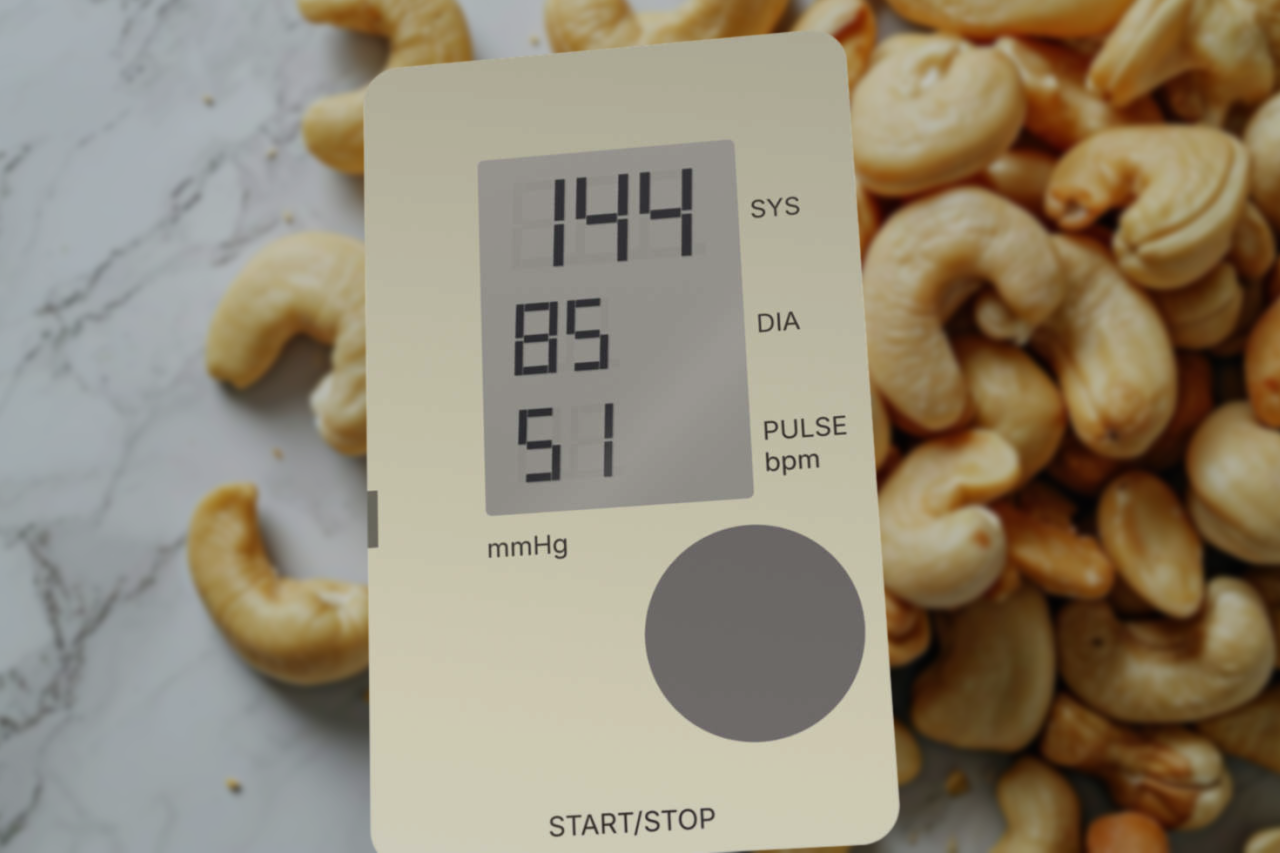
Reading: 51; bpm
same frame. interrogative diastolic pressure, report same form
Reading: 85; mmHg
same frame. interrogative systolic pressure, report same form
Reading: 144; mmHg
